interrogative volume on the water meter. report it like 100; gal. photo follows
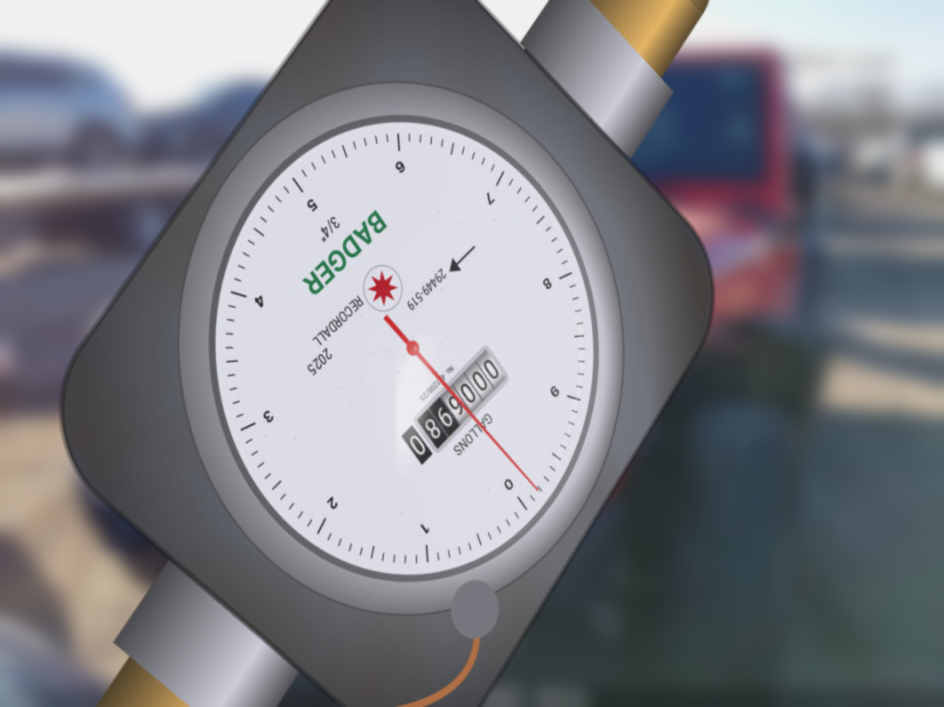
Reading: 6979.8; gal
